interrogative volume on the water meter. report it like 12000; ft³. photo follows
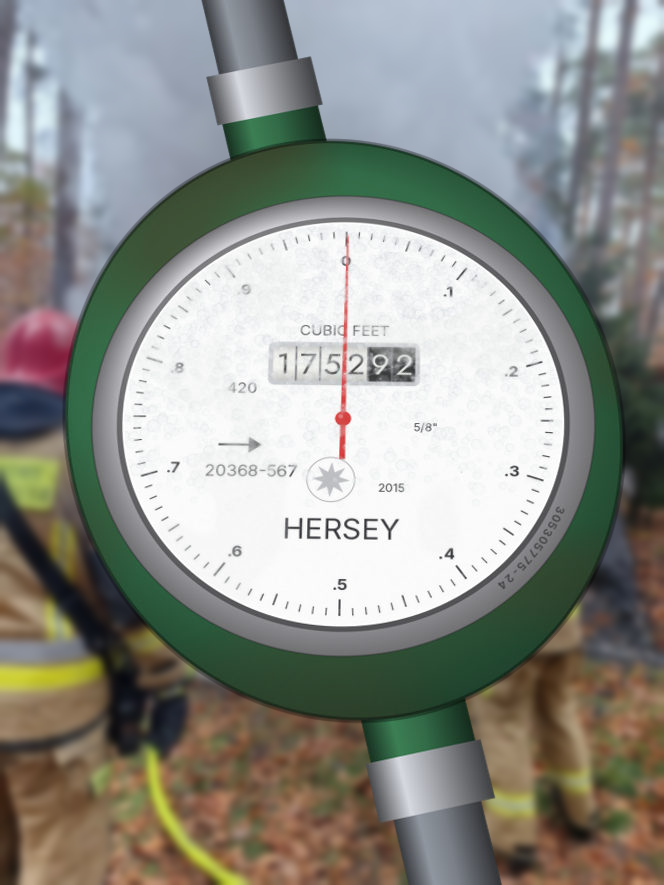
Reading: 175292.00; ft³
